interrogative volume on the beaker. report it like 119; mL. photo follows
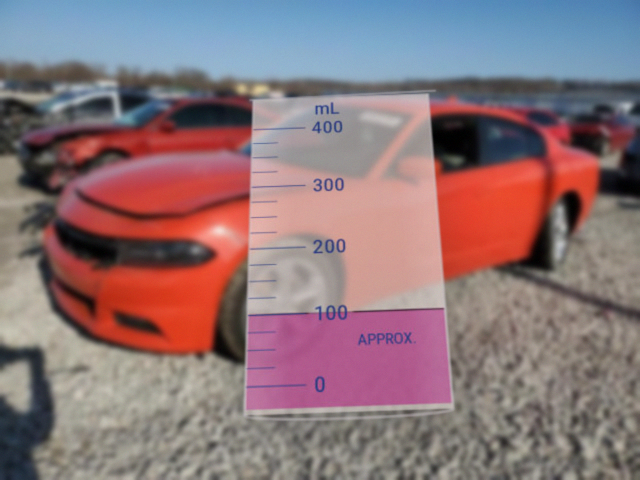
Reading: 100; mL
